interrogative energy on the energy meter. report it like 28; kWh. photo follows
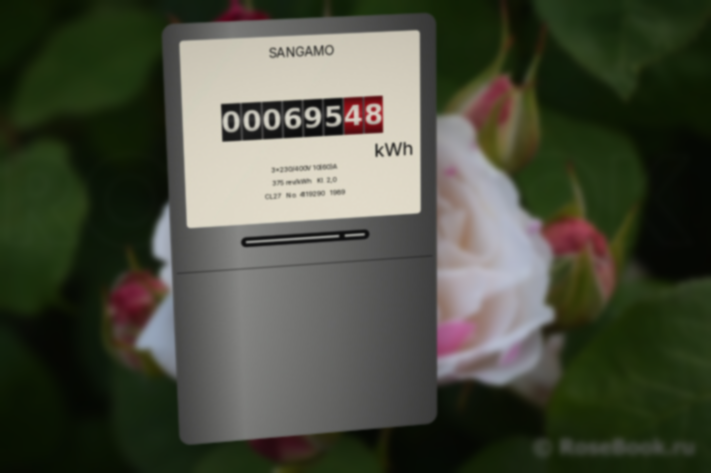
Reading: 695.48; kWh
